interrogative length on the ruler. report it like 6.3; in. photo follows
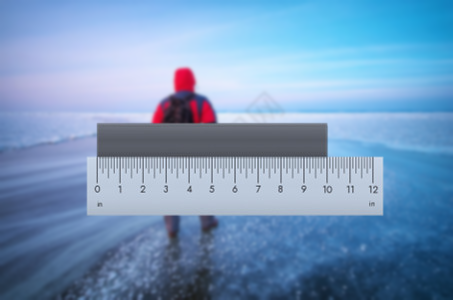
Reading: 10; in
